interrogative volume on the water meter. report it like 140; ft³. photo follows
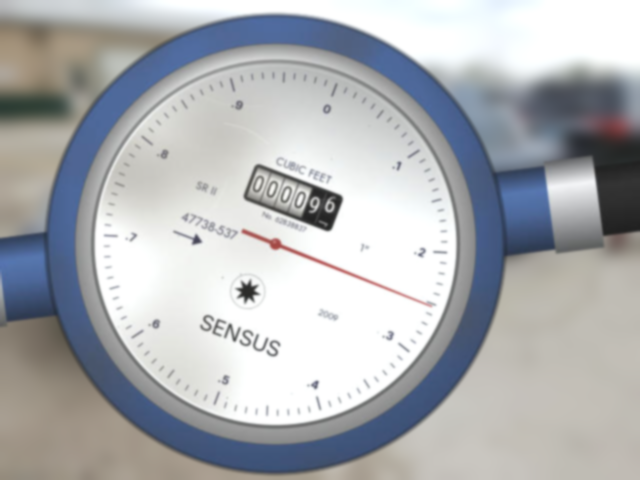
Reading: 96.25; ft³
